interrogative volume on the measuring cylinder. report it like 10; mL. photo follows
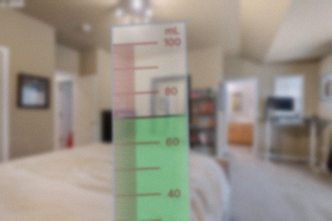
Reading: 70; mL
